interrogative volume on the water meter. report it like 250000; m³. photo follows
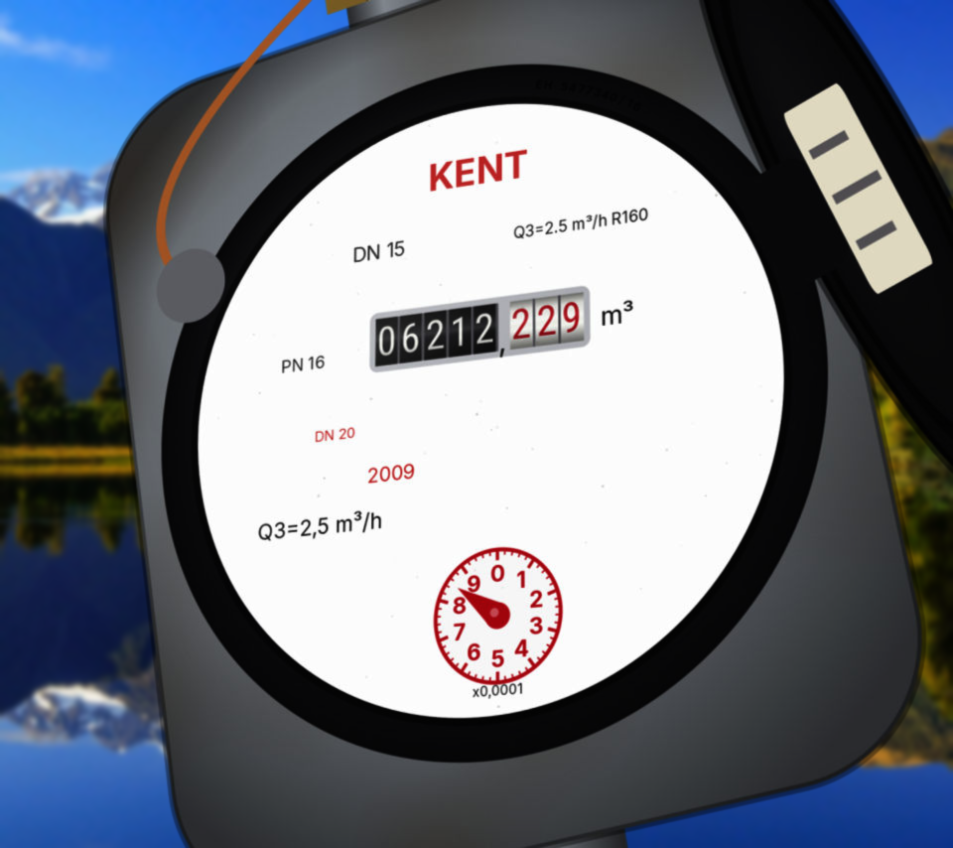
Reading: 6212.2298; m³
